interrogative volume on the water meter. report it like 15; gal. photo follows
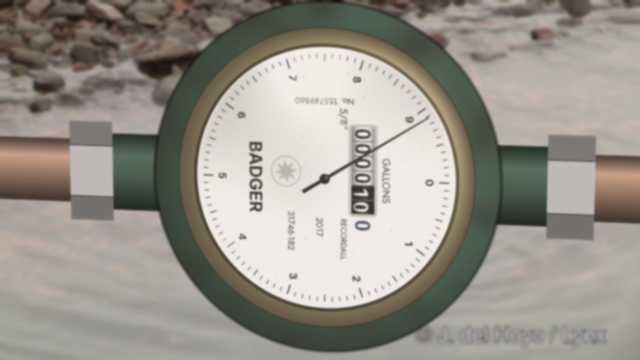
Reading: 99.1; gal
